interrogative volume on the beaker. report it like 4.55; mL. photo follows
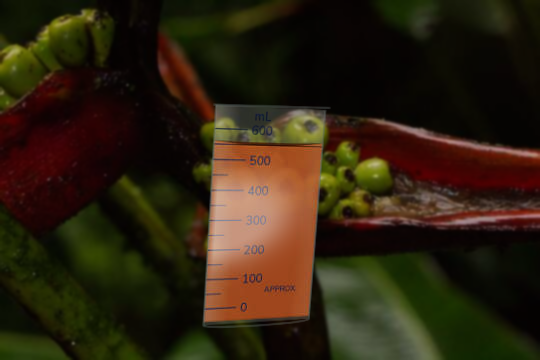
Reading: 550; mL
